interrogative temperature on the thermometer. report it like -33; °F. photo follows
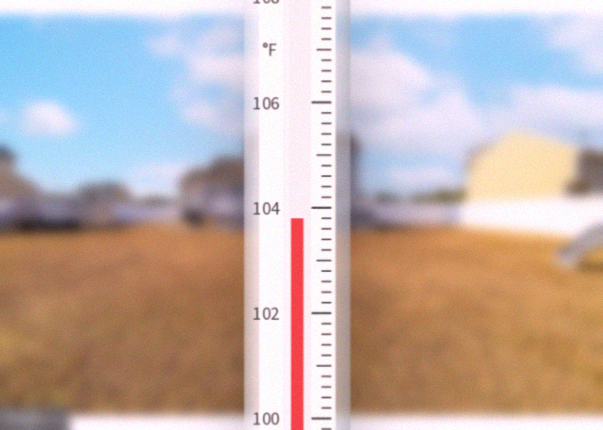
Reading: 103.8; °F
